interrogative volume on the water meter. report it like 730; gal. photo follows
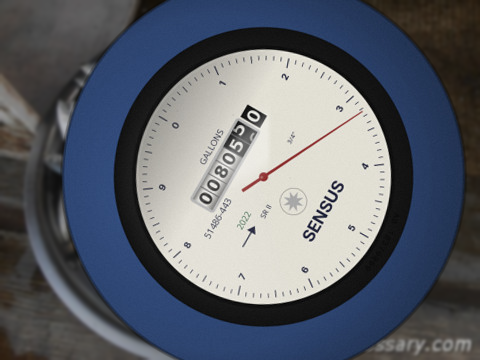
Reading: 80553.2; gal
